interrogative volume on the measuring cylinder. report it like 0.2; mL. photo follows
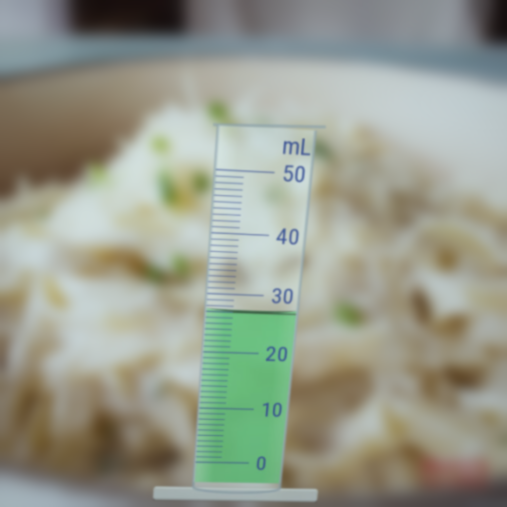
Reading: 27; mL
